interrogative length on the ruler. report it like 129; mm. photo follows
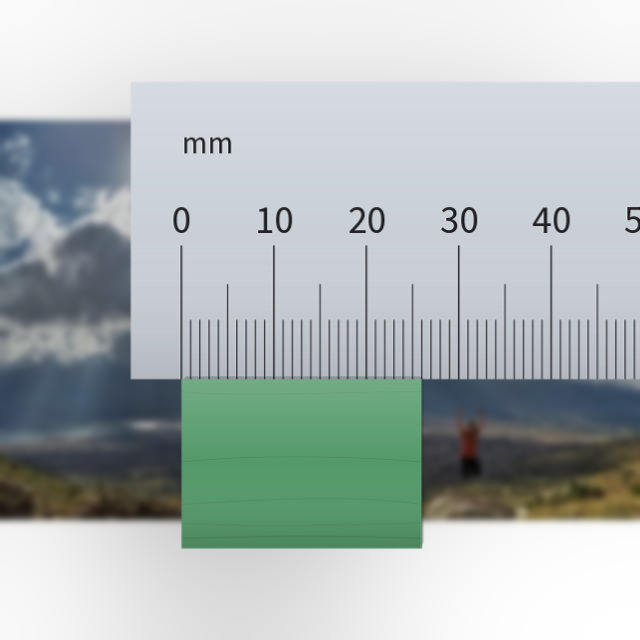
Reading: 26; mm
